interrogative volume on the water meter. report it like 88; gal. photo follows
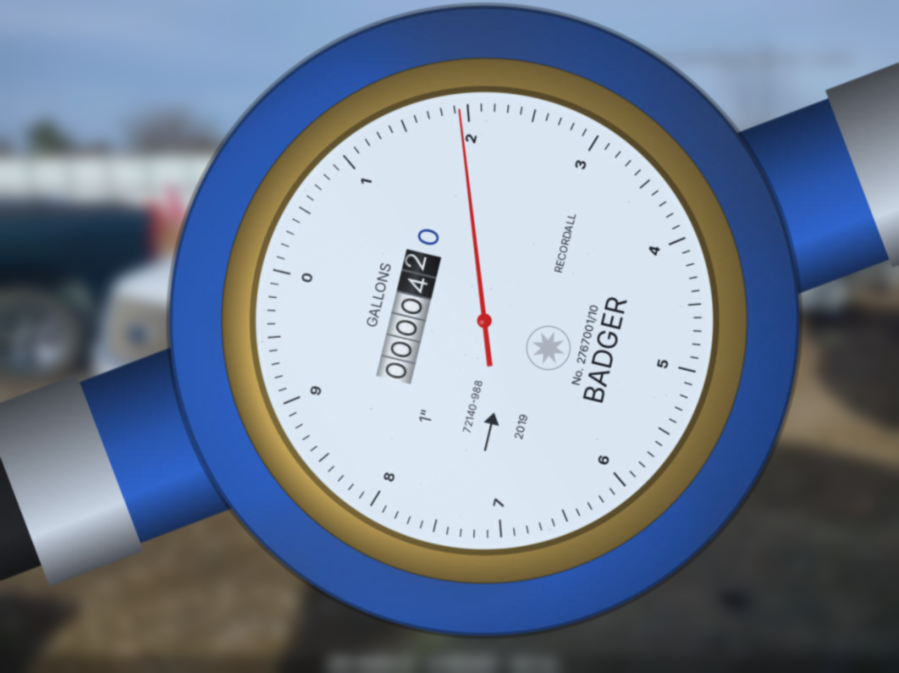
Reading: 421.9; gal
